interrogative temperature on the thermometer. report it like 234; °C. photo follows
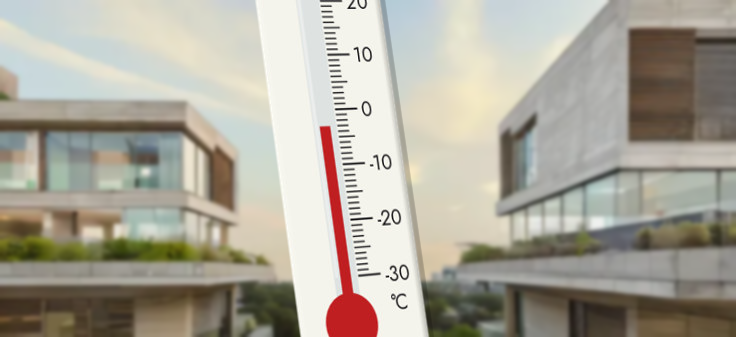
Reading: -3; °C
